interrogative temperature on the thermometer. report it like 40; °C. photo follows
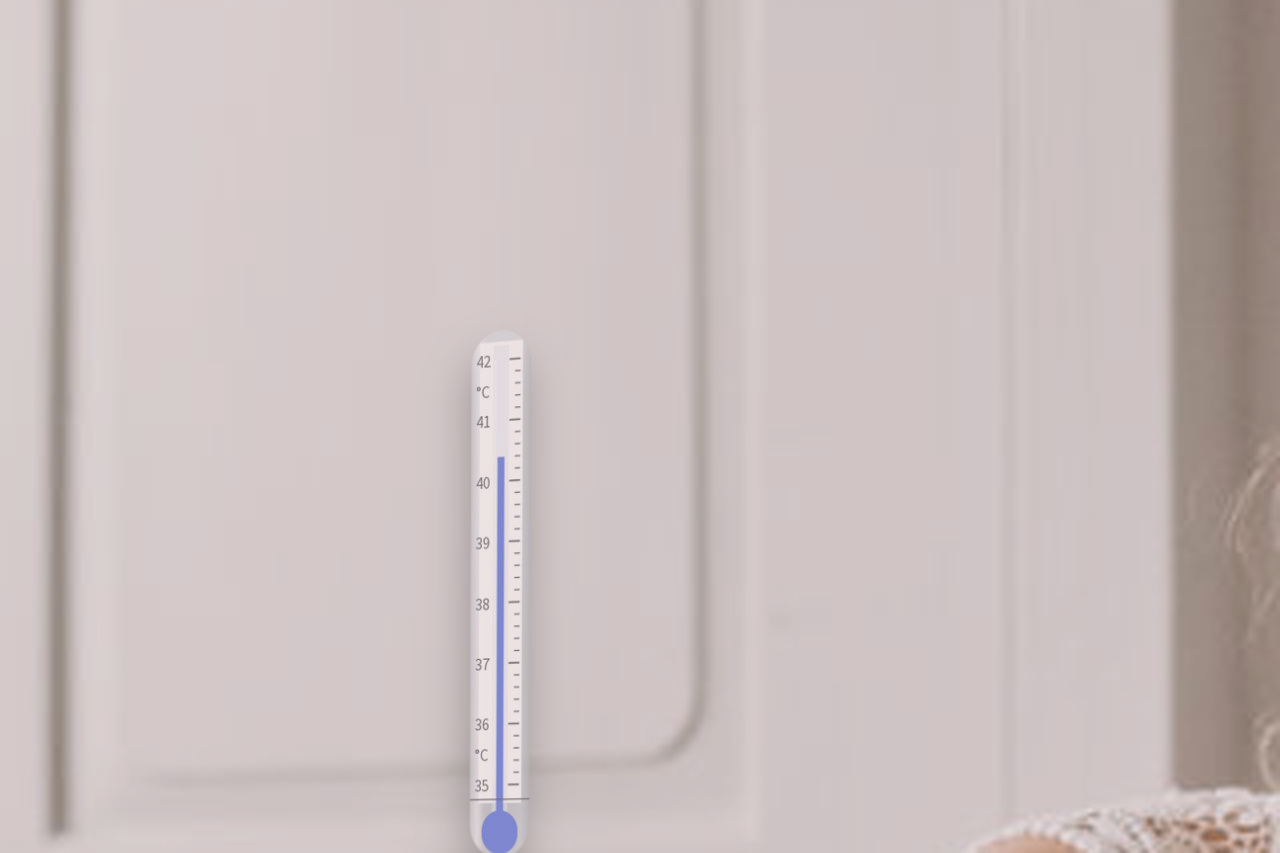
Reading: 40.4; °C
